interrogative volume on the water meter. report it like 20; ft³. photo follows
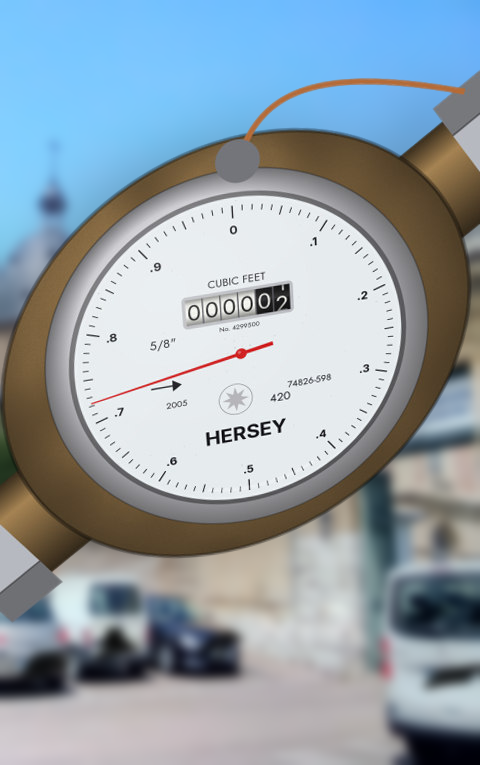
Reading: 1.72; ft³
